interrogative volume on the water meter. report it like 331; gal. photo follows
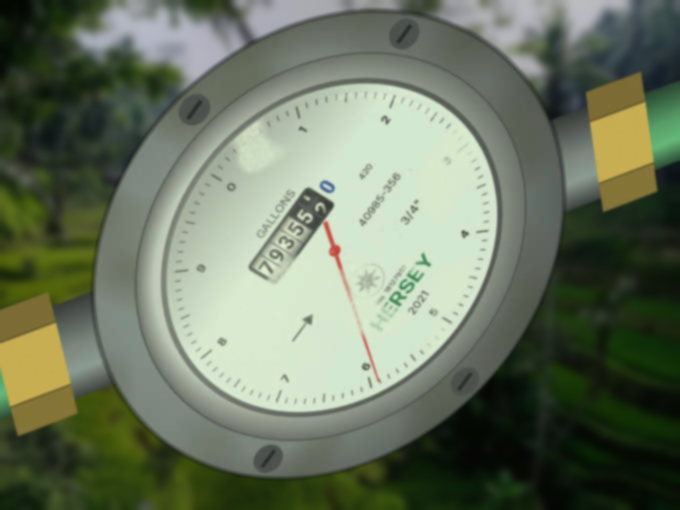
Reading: 7935515.9; gal
